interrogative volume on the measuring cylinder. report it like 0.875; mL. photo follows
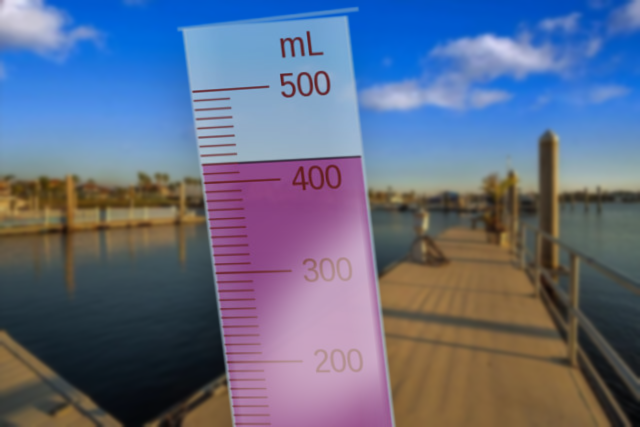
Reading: 420; mL
